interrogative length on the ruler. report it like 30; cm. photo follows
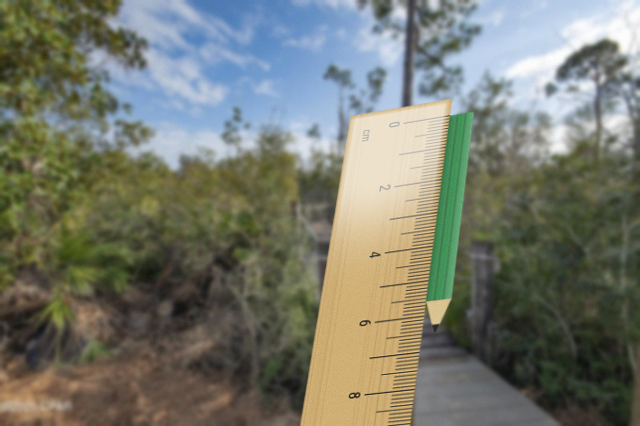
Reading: 6.5; cm
